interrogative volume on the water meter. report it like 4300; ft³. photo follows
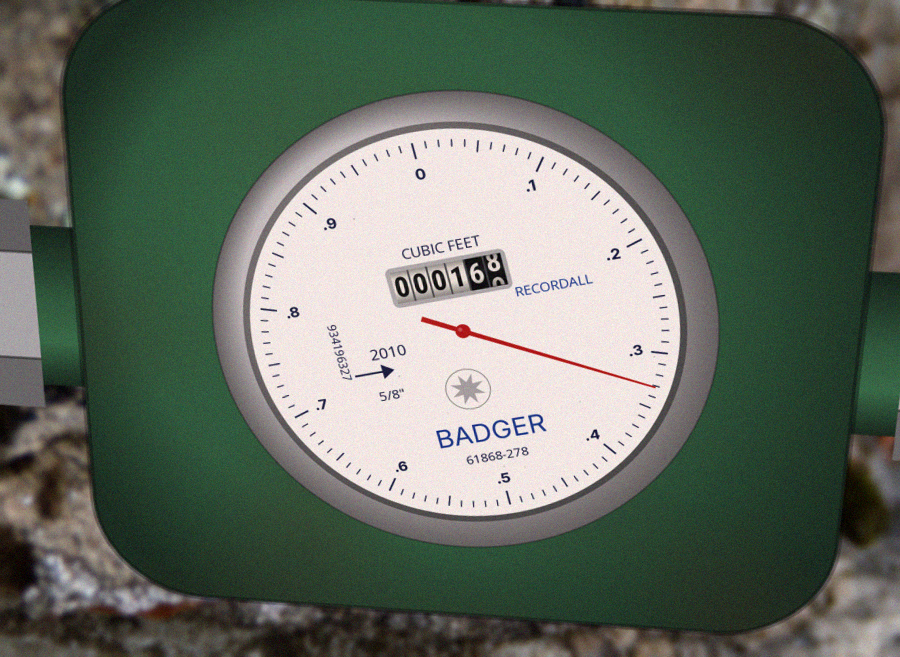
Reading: 168.33; ft³
